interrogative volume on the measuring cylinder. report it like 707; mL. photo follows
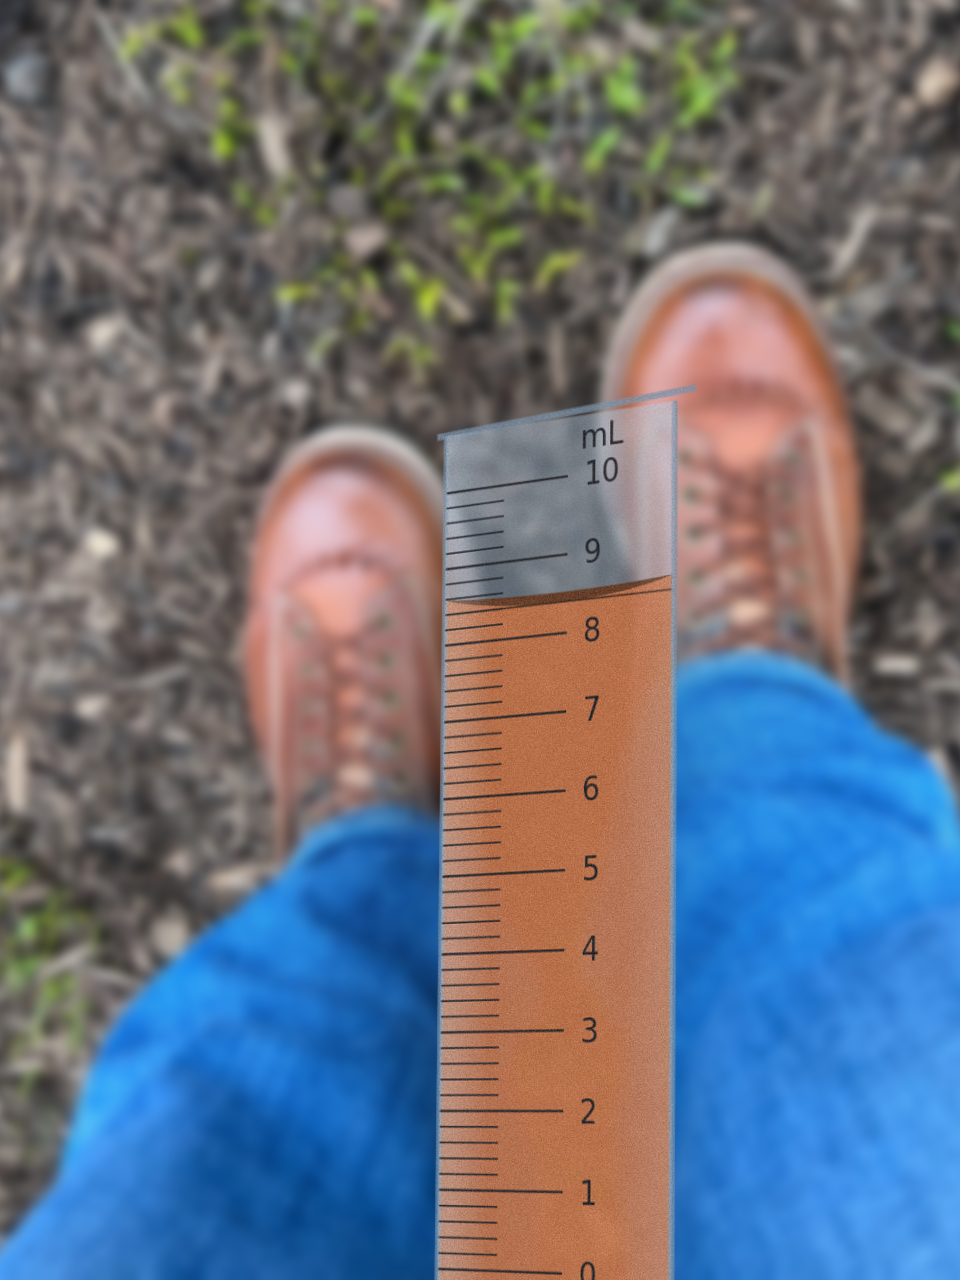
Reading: 8.4; mL
